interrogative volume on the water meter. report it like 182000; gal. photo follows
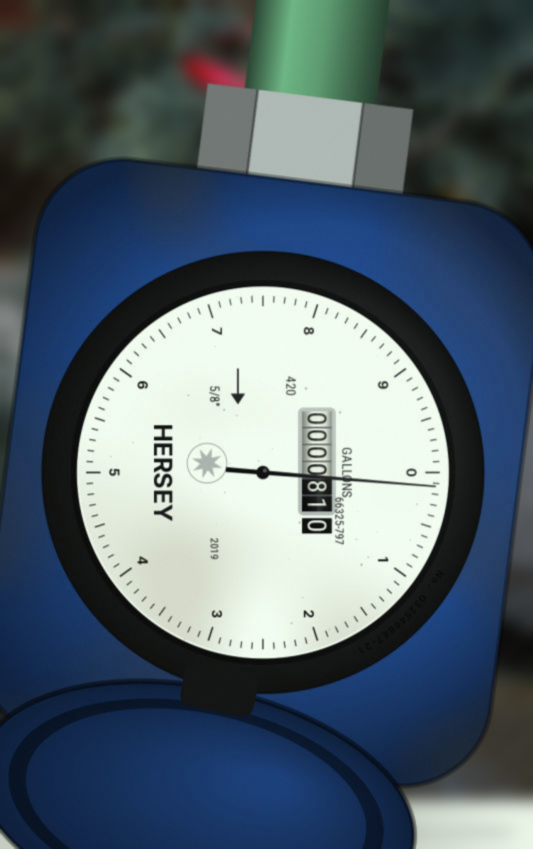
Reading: 810.1; gal
